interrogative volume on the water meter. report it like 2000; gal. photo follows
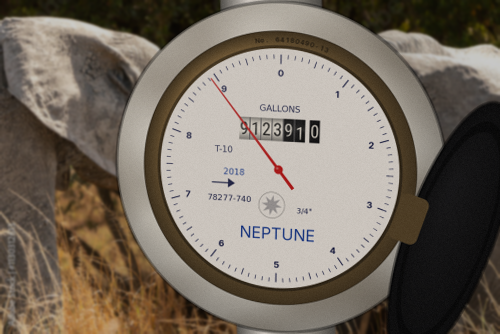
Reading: 9123908.9; gal
